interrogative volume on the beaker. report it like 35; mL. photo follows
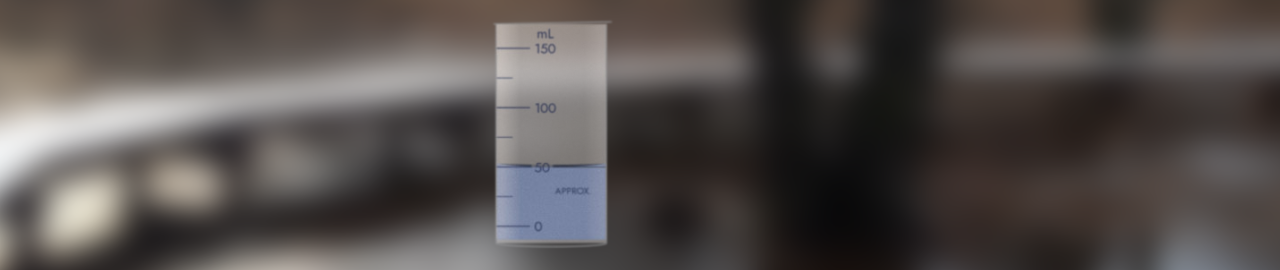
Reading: 50; mL
